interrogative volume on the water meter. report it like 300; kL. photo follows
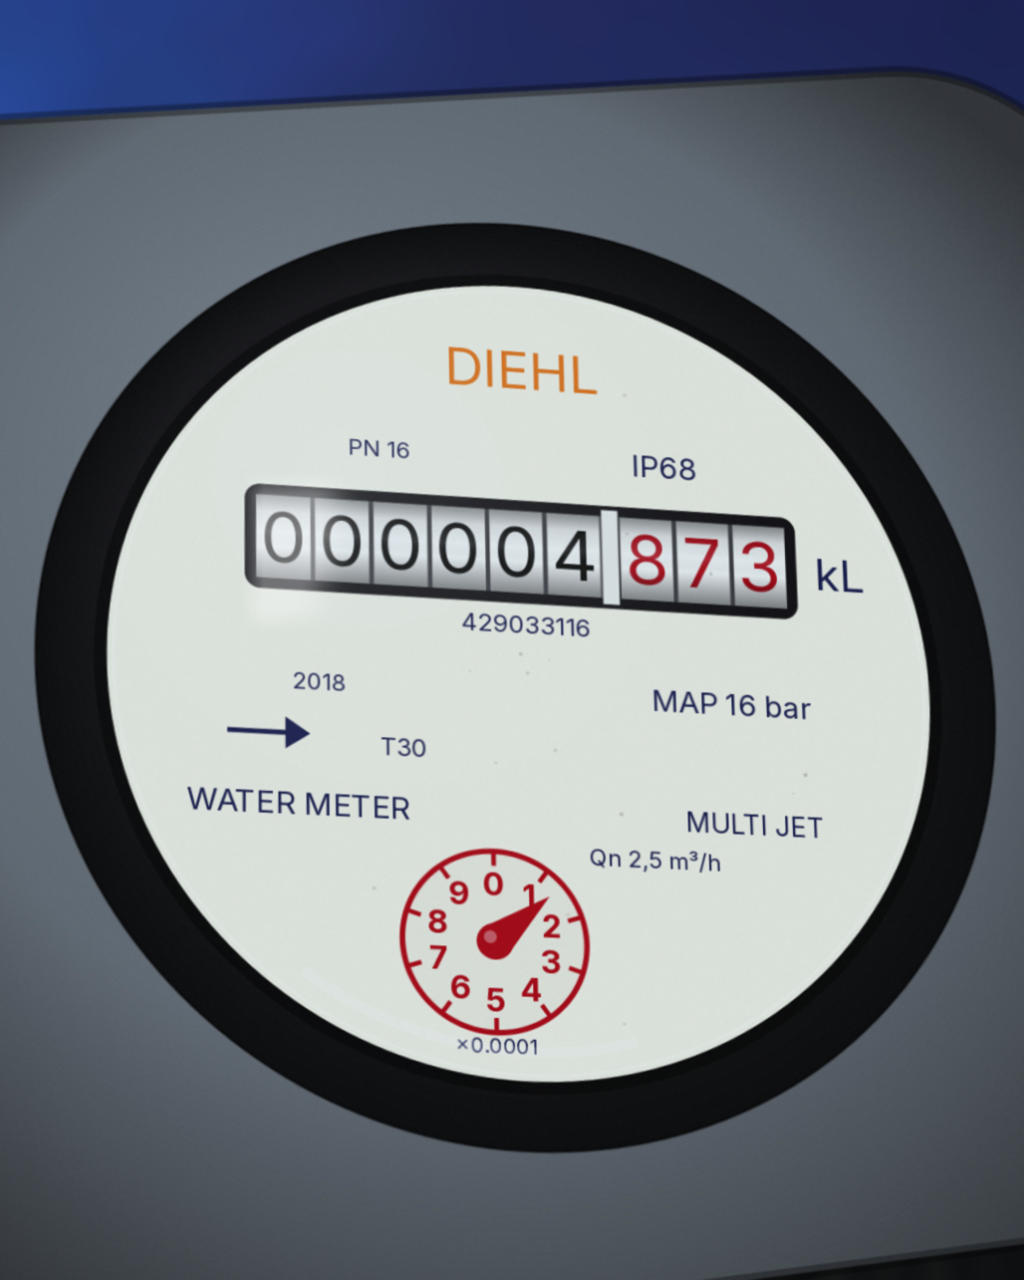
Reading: 4.8731; kL
